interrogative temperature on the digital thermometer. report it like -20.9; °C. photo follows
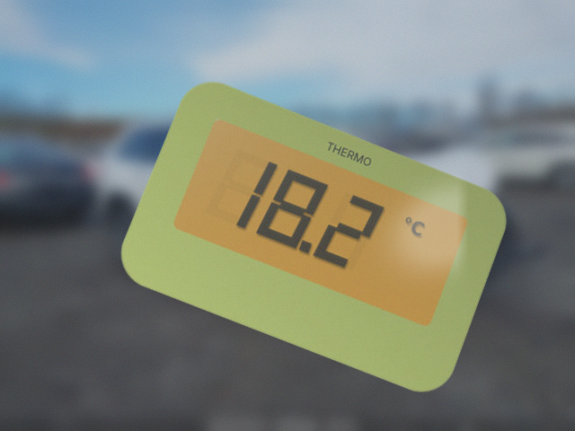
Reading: 18.2; °C
